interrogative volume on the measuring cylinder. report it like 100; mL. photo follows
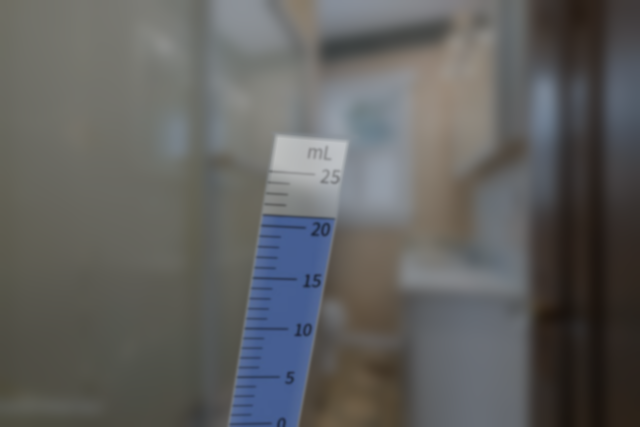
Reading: 21; mL
